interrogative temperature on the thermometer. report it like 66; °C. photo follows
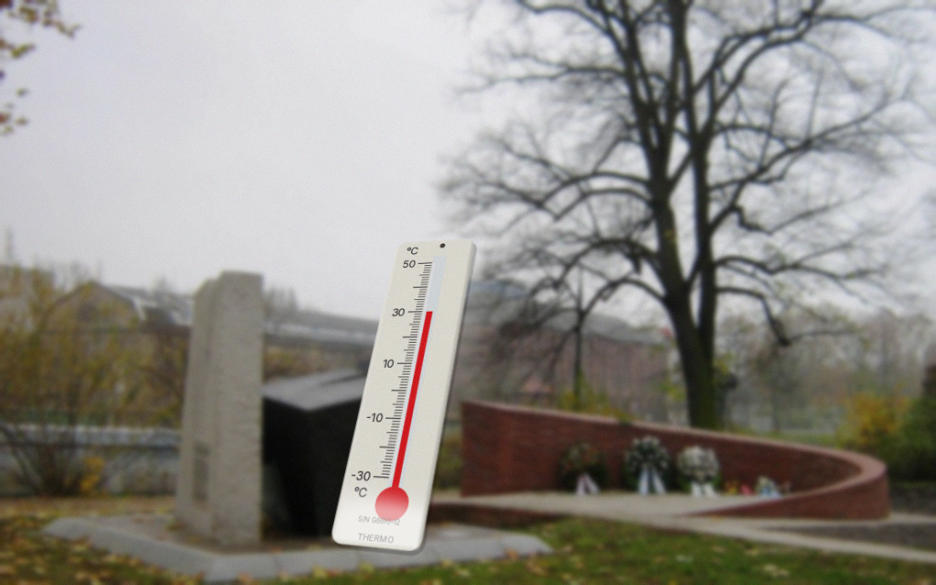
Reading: 30; °C
